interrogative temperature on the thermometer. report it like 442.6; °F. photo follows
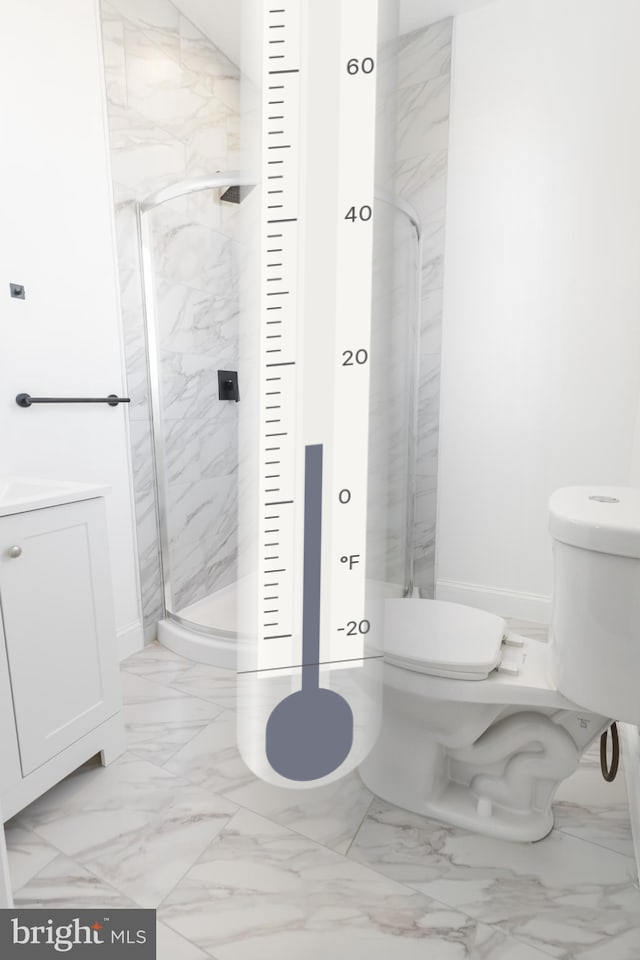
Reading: 8; °F
